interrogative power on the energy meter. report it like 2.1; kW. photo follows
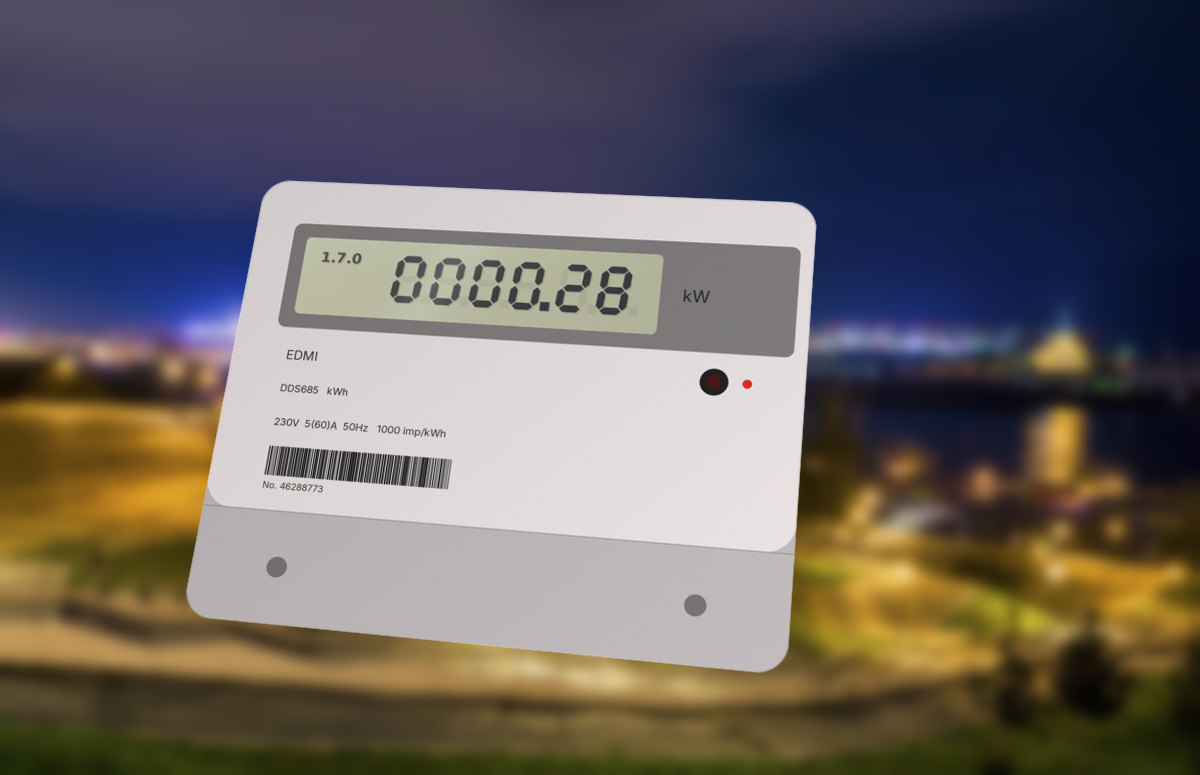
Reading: 0.28; kW
